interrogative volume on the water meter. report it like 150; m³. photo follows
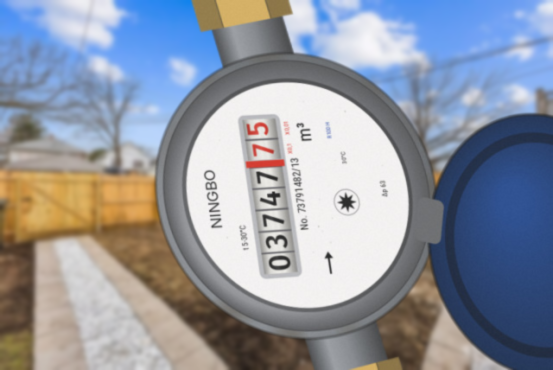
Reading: 3747.75; m³
